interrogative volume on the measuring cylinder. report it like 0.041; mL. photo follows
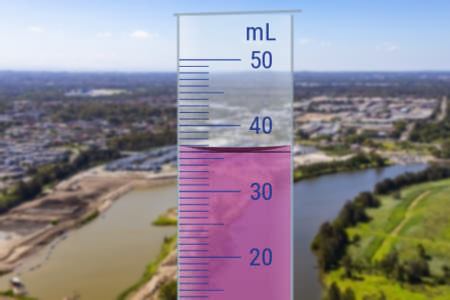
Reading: 36; mL
